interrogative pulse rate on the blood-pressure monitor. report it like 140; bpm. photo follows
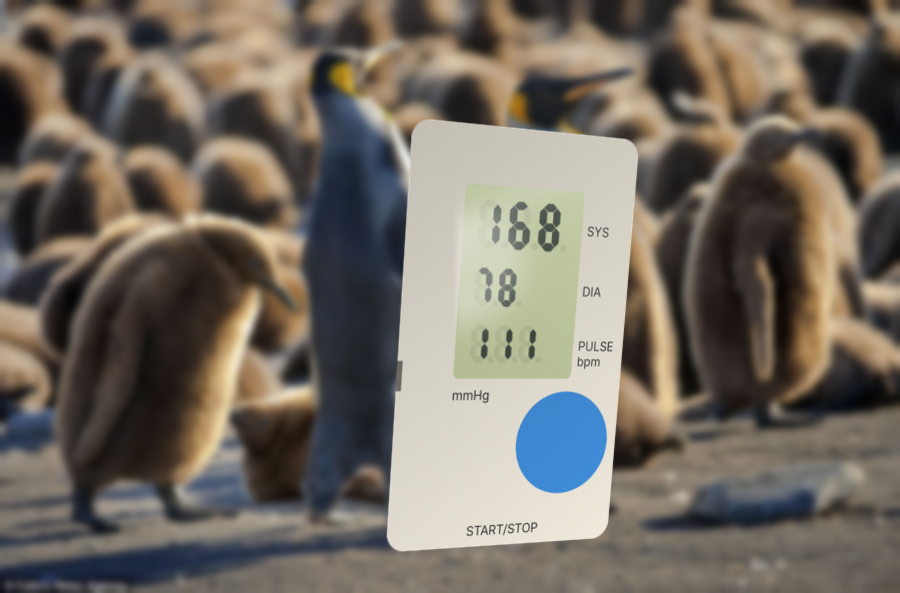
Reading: 111; bpm
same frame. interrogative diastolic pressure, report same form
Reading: 78; mmHg
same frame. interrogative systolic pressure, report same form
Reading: 168; mmHg
